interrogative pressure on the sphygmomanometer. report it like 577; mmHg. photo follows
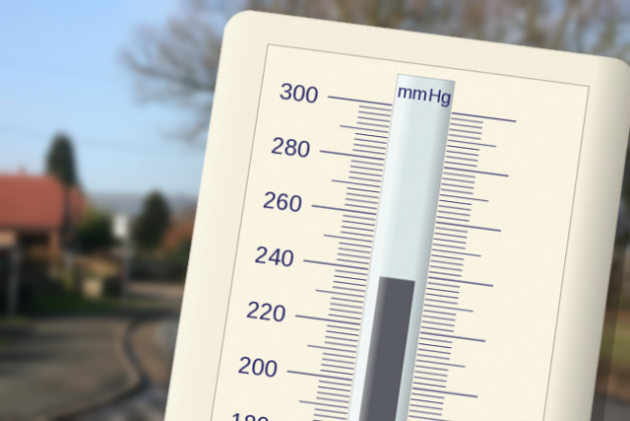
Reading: 238; mmHg
